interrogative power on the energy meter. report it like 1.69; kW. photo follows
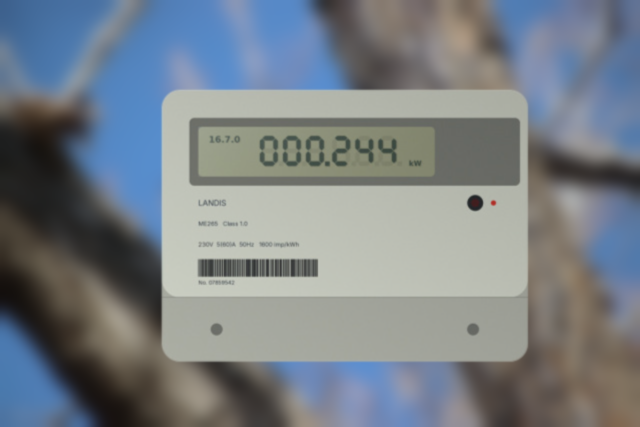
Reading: 0.244; kW
